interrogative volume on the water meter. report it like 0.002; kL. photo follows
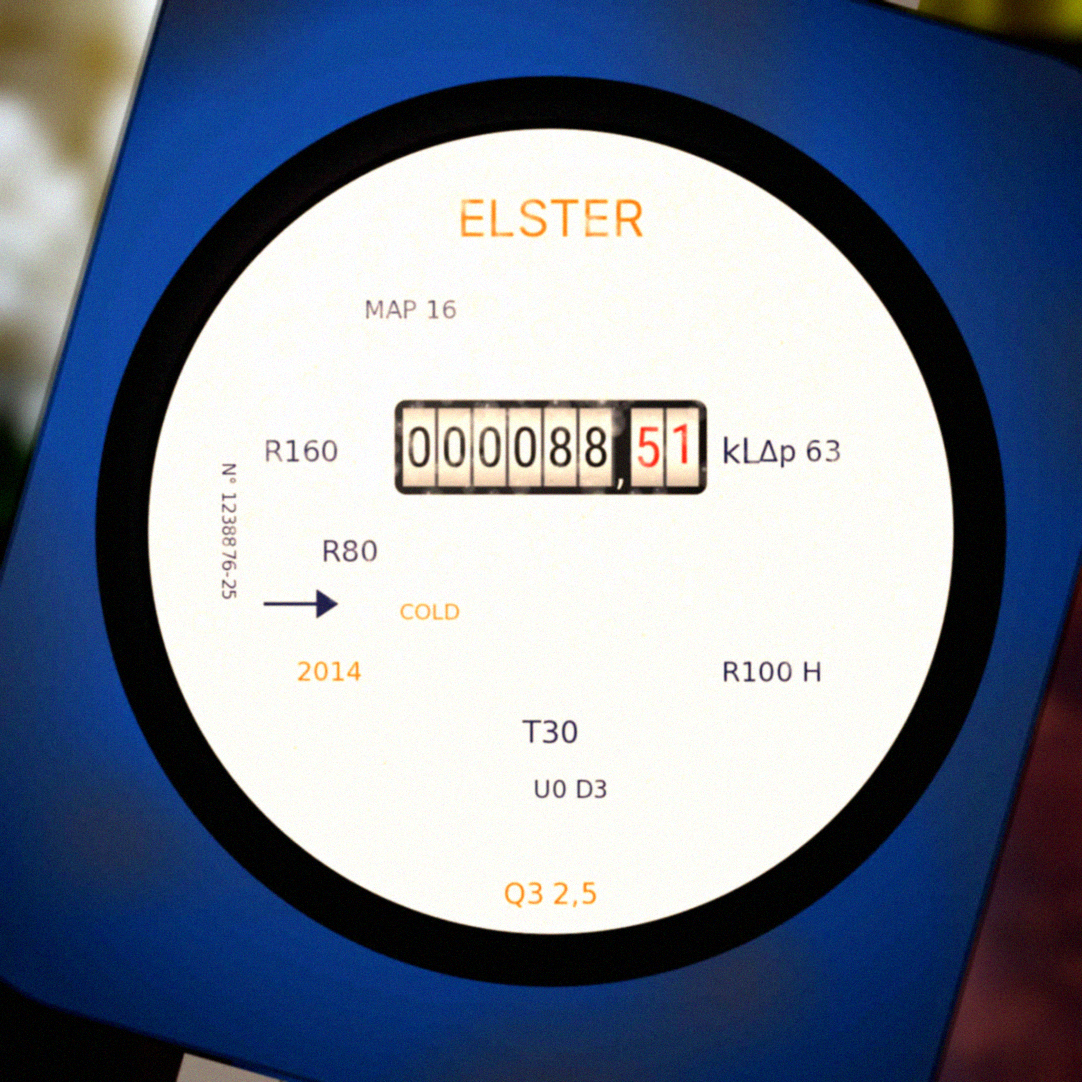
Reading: 88.51; kL
